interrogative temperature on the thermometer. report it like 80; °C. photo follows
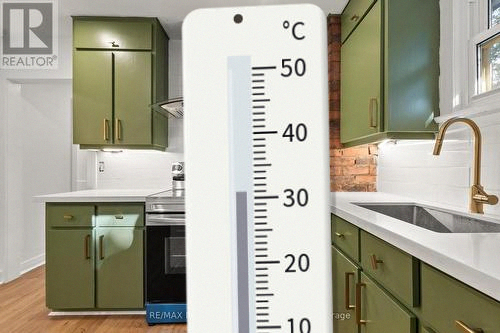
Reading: 31; °C
